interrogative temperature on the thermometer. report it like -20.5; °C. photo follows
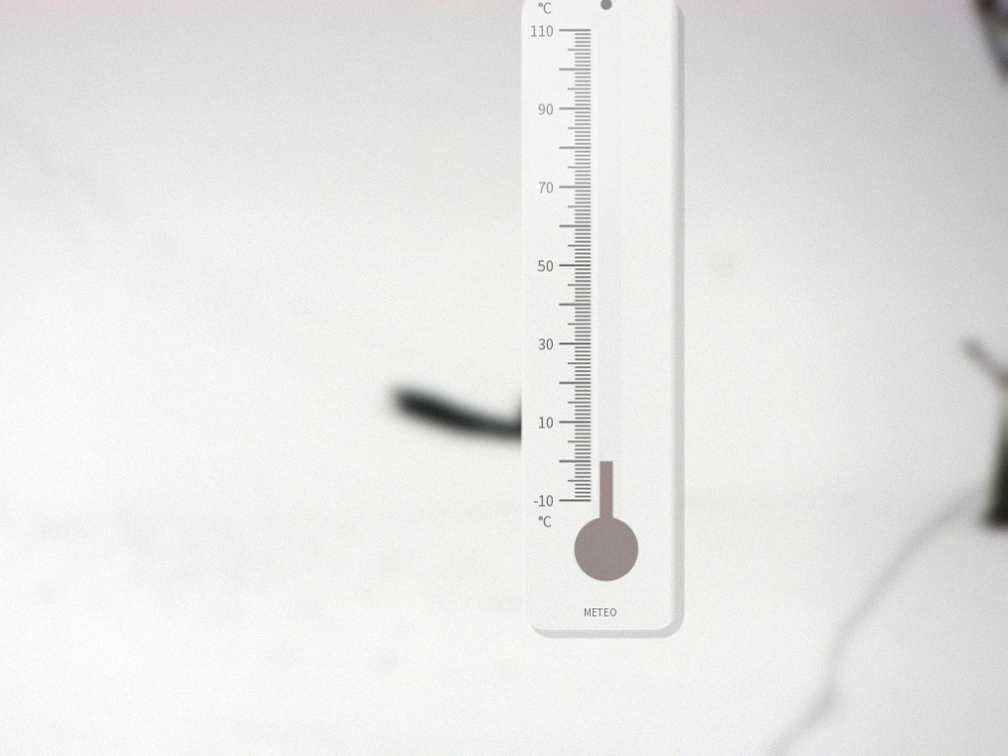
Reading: 0; °C
